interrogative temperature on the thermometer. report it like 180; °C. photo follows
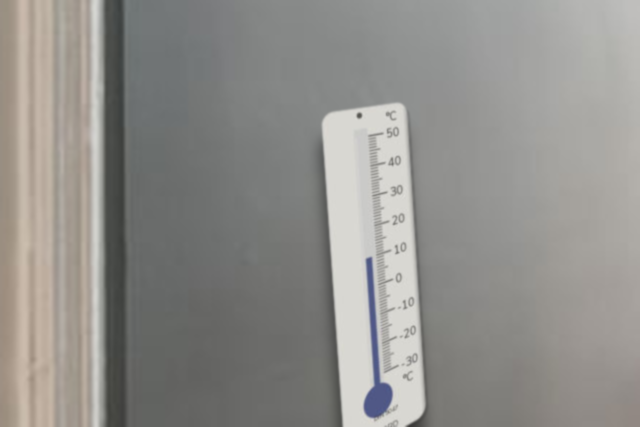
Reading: 10; °C
